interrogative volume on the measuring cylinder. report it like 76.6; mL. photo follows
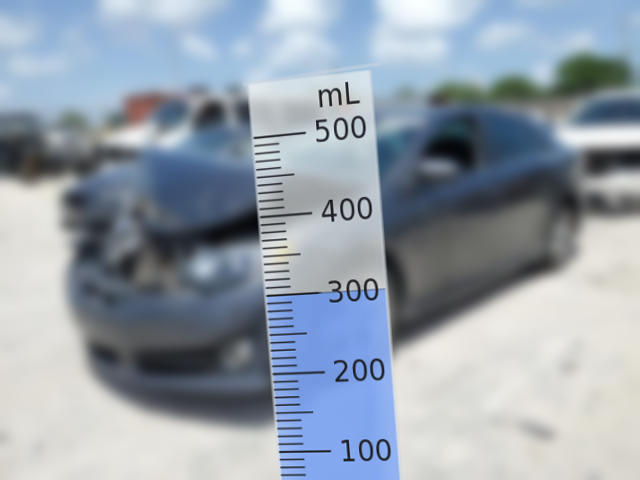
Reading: 300; mL
